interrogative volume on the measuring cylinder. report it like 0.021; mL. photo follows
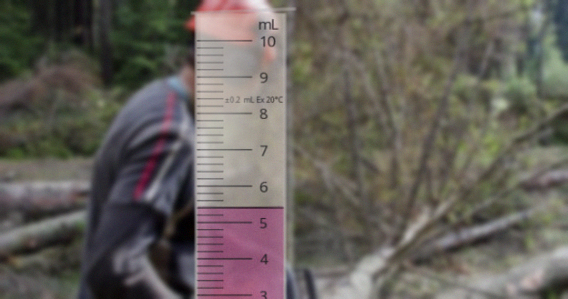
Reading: 5.4; mL
